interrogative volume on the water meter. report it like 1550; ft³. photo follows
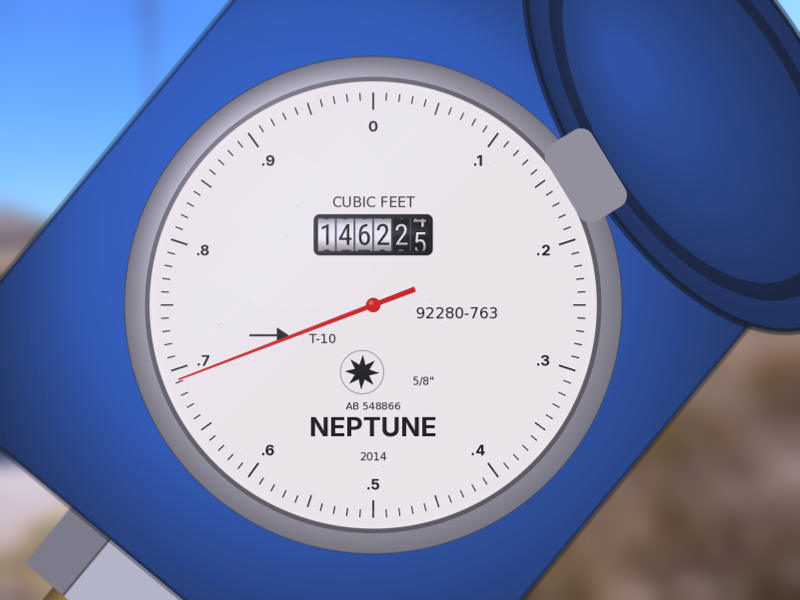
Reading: 146224.69; ft³
